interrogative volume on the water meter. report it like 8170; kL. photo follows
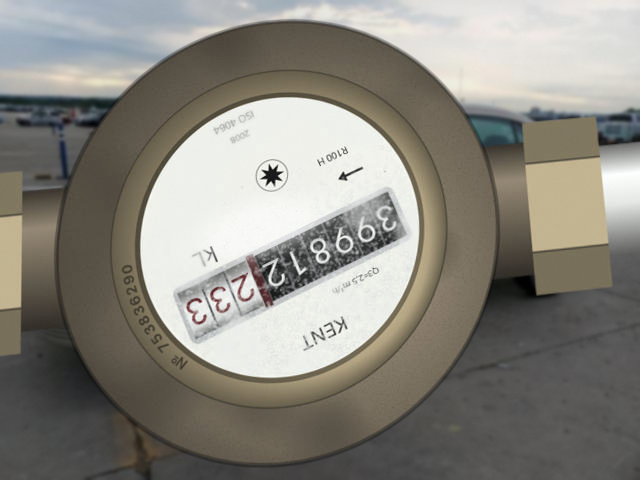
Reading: 399812.233; kL
